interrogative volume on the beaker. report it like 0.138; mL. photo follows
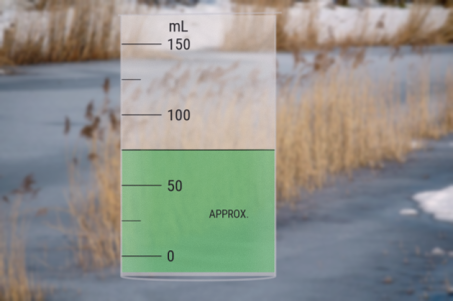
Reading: 75; mL
